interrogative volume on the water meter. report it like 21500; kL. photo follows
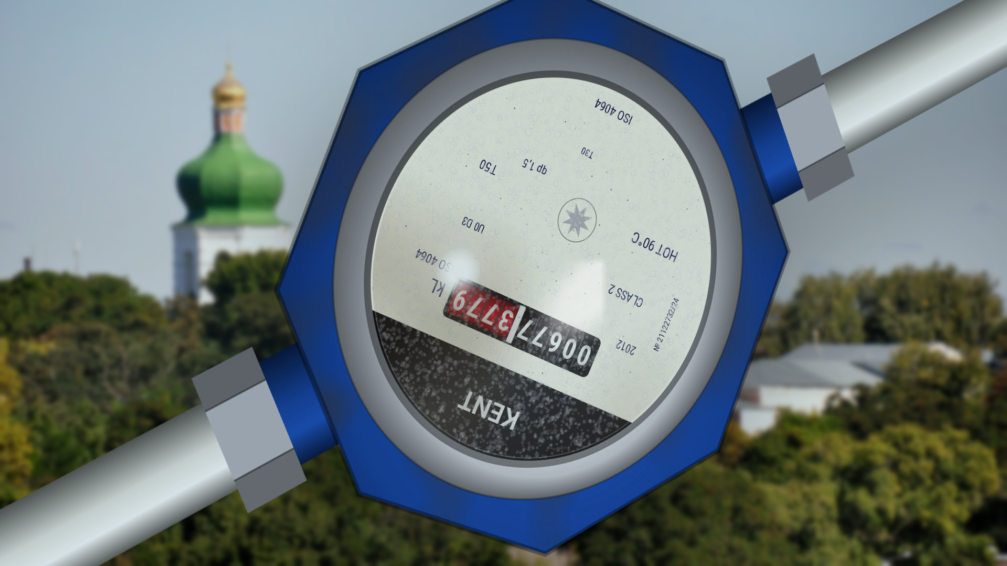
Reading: 677.3779; kL
